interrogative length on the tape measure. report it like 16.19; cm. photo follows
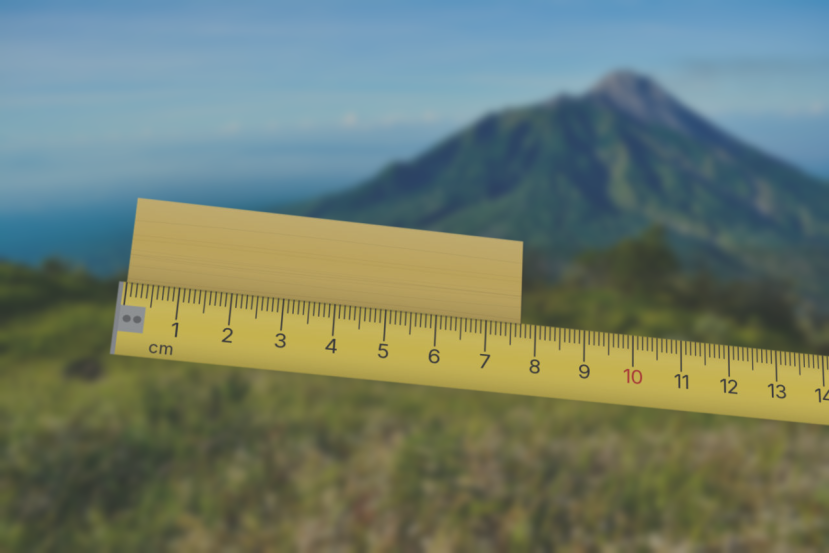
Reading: 7.7; cm
